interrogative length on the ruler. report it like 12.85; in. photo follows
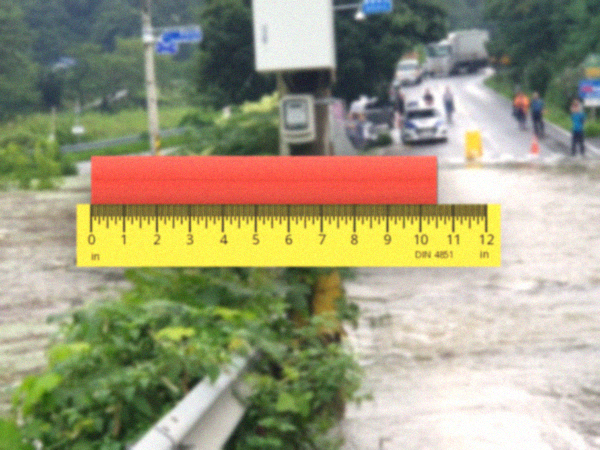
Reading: 10.5; in
